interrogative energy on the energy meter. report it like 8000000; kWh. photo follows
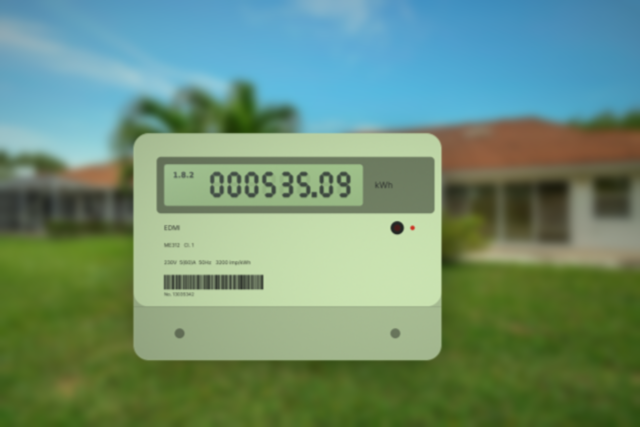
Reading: 535.09; kWh
